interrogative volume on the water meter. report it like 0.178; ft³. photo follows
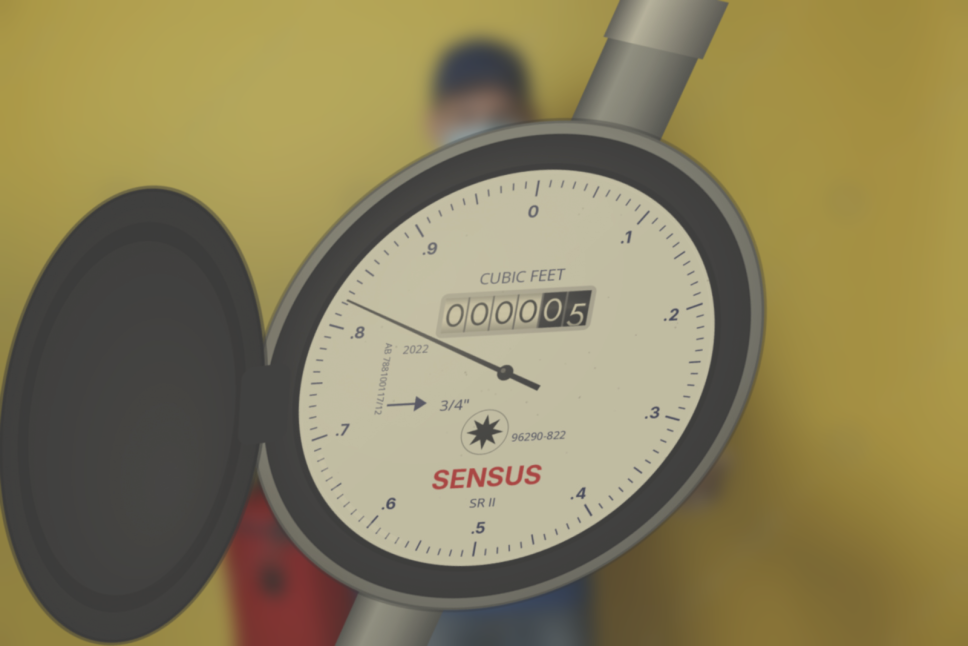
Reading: 4.82; ft³
